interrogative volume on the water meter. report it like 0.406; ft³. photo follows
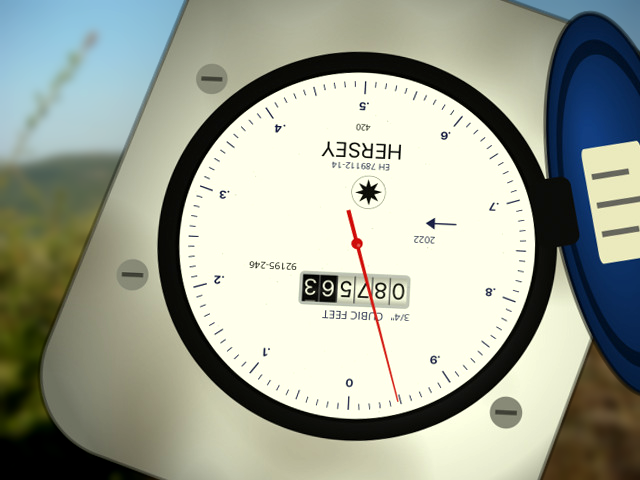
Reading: 87562.95; ft³
